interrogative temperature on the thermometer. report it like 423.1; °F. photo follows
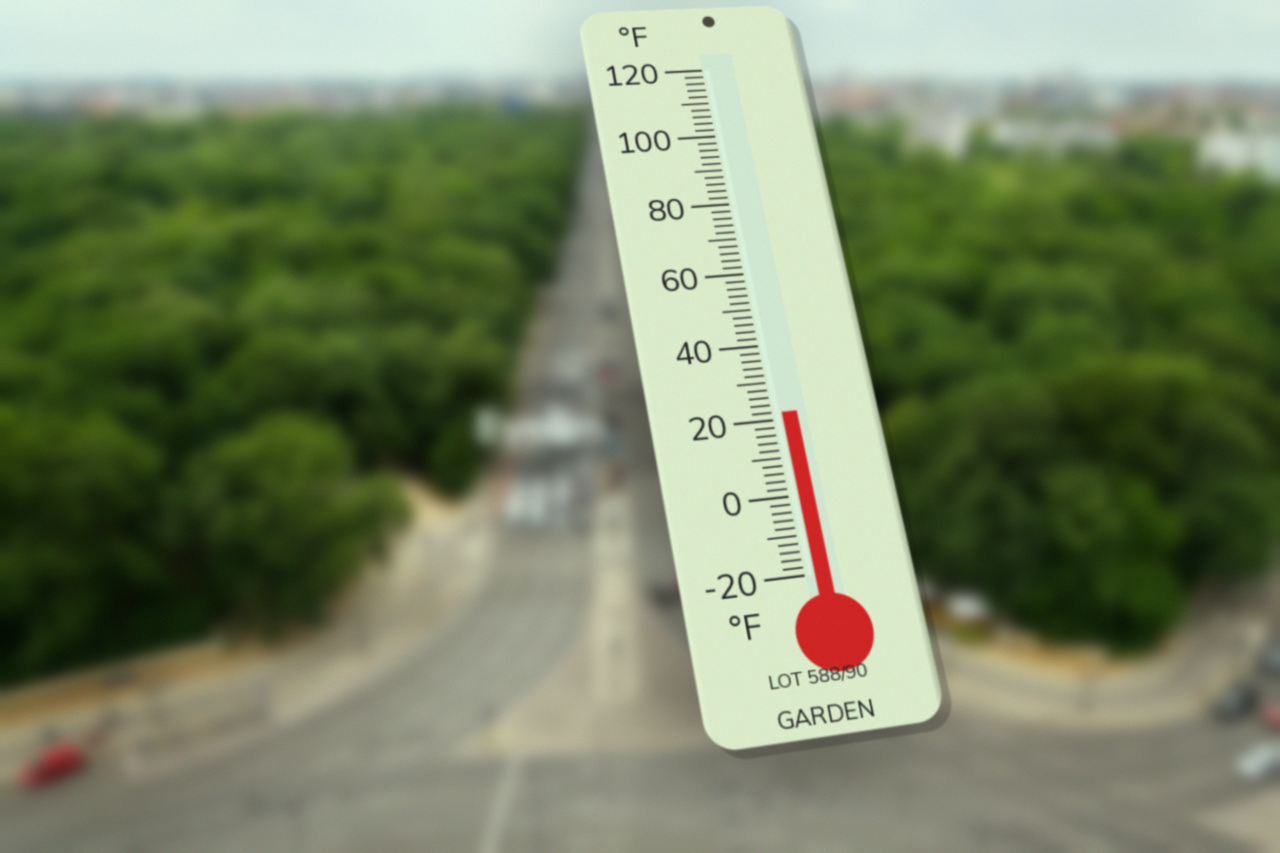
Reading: 22; °F
